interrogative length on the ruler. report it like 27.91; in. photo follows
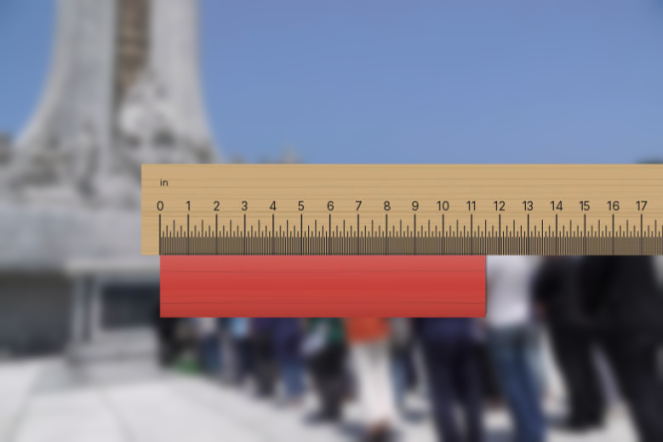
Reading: 11.5; in
